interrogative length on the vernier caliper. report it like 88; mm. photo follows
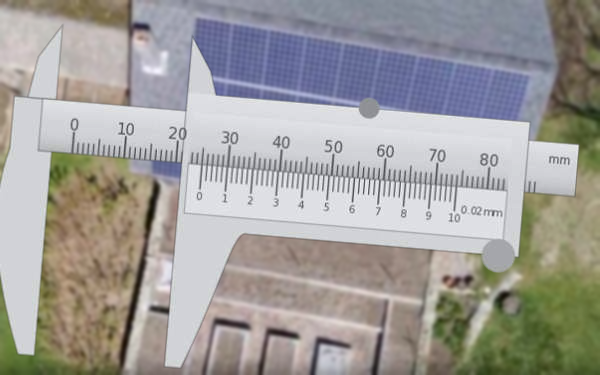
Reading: 25.0; mm
